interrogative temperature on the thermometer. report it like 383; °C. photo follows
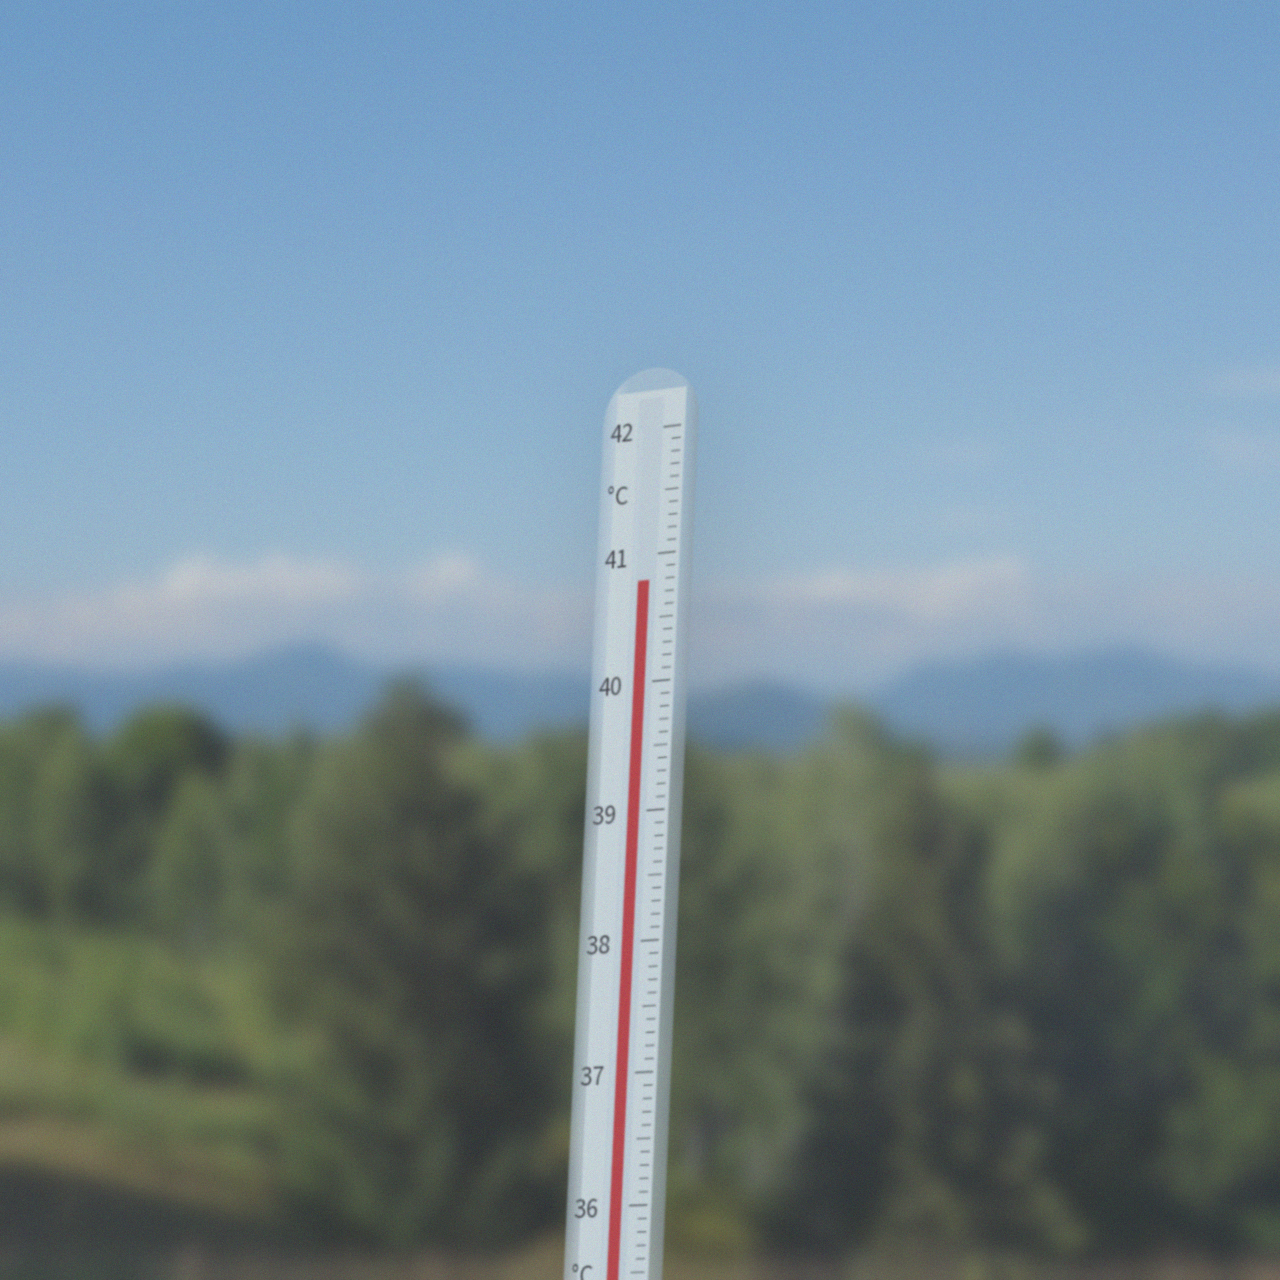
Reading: 40.8; °C
